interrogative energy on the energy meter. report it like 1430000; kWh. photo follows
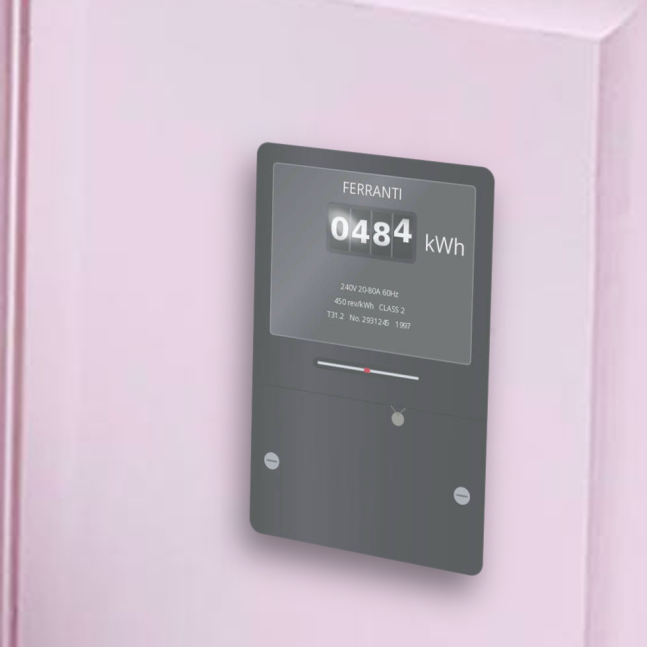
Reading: 484; kWh
